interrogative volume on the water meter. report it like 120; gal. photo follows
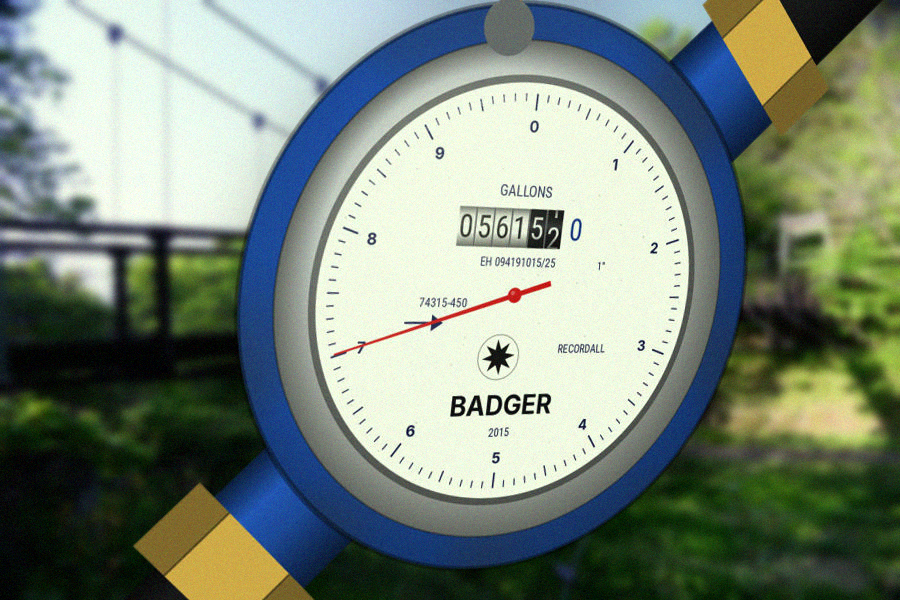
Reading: 561517.0; gal
